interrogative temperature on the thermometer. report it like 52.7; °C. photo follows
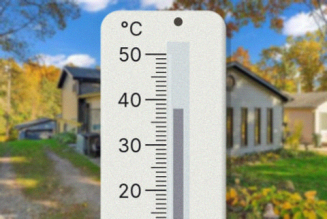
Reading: 38; °C
